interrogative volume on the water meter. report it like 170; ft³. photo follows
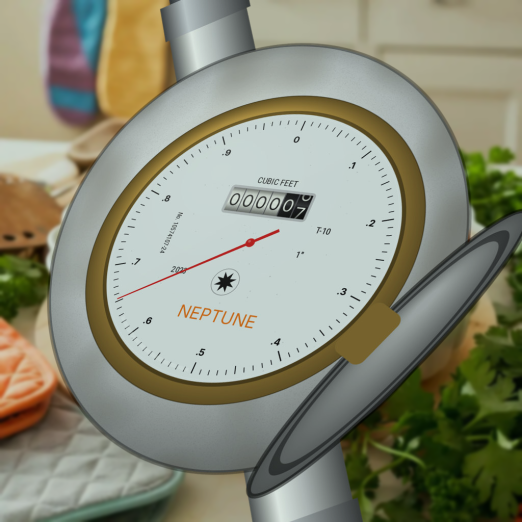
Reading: 6.65; ft³
